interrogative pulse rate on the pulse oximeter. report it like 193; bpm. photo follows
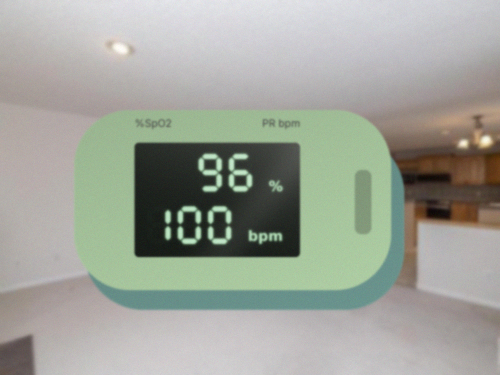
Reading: 100; bpm
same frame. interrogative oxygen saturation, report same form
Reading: 96; %
